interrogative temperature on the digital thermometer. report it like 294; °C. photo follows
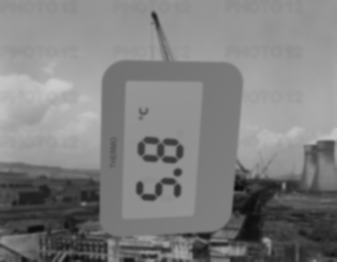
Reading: 5.8; °C
